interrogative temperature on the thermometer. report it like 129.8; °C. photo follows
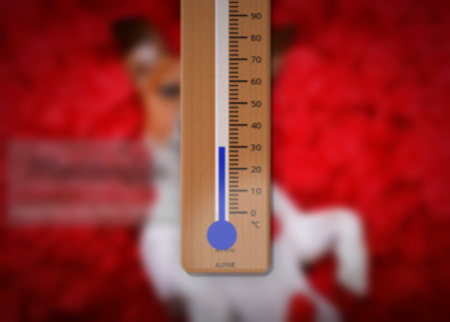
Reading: 30; °C
